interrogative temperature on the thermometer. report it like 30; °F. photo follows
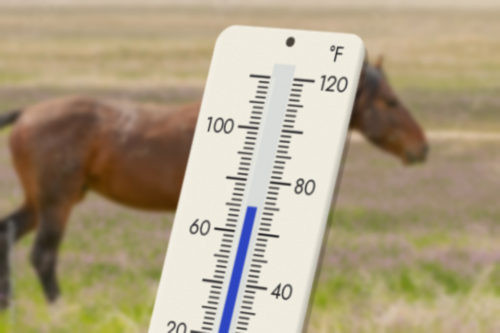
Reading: 70; °F
